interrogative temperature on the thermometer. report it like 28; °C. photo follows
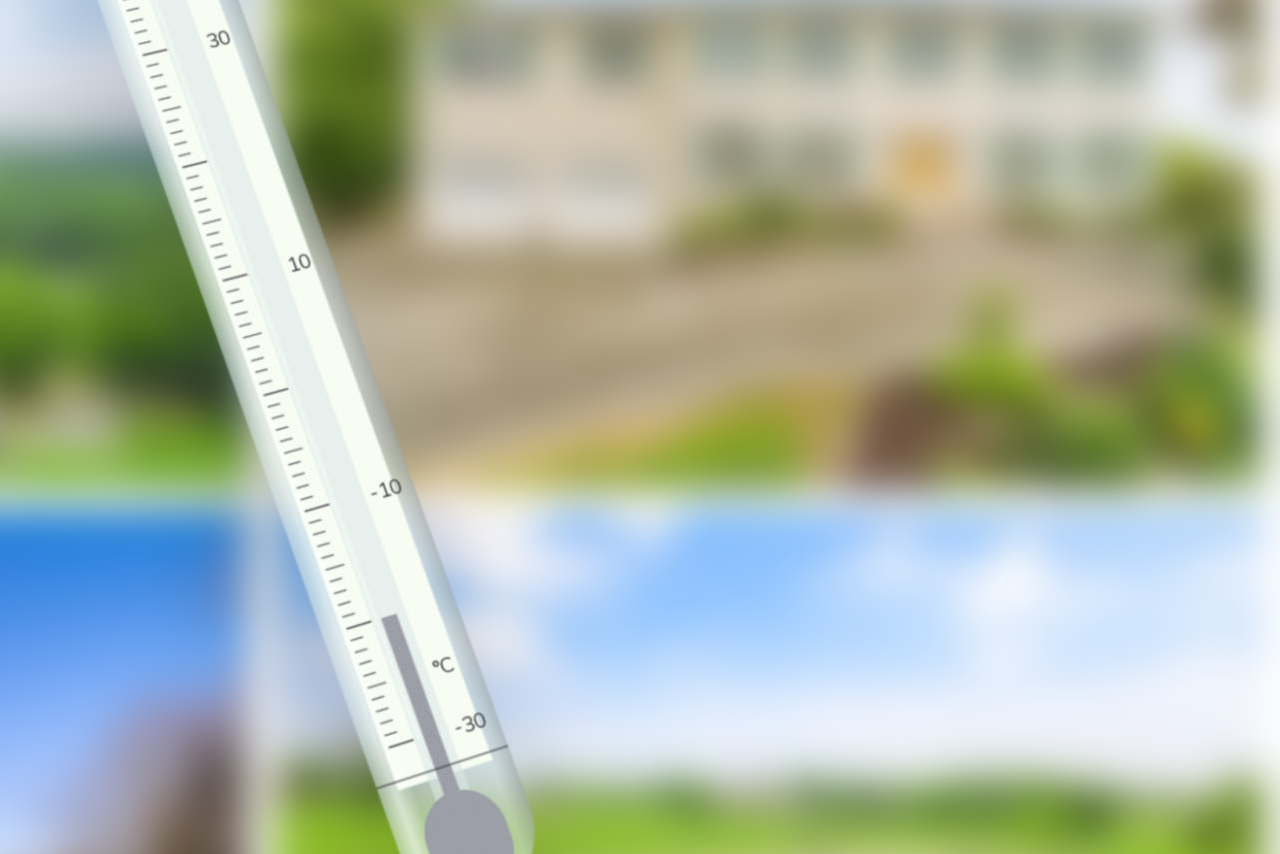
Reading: -20; °C
